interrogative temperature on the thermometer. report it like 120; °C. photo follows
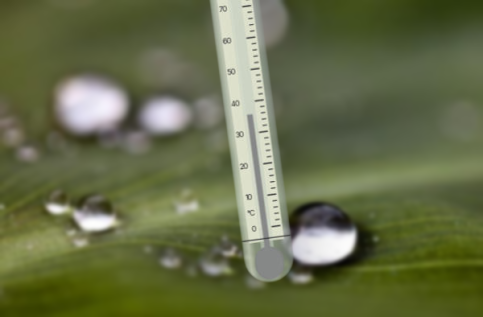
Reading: 36; °C
